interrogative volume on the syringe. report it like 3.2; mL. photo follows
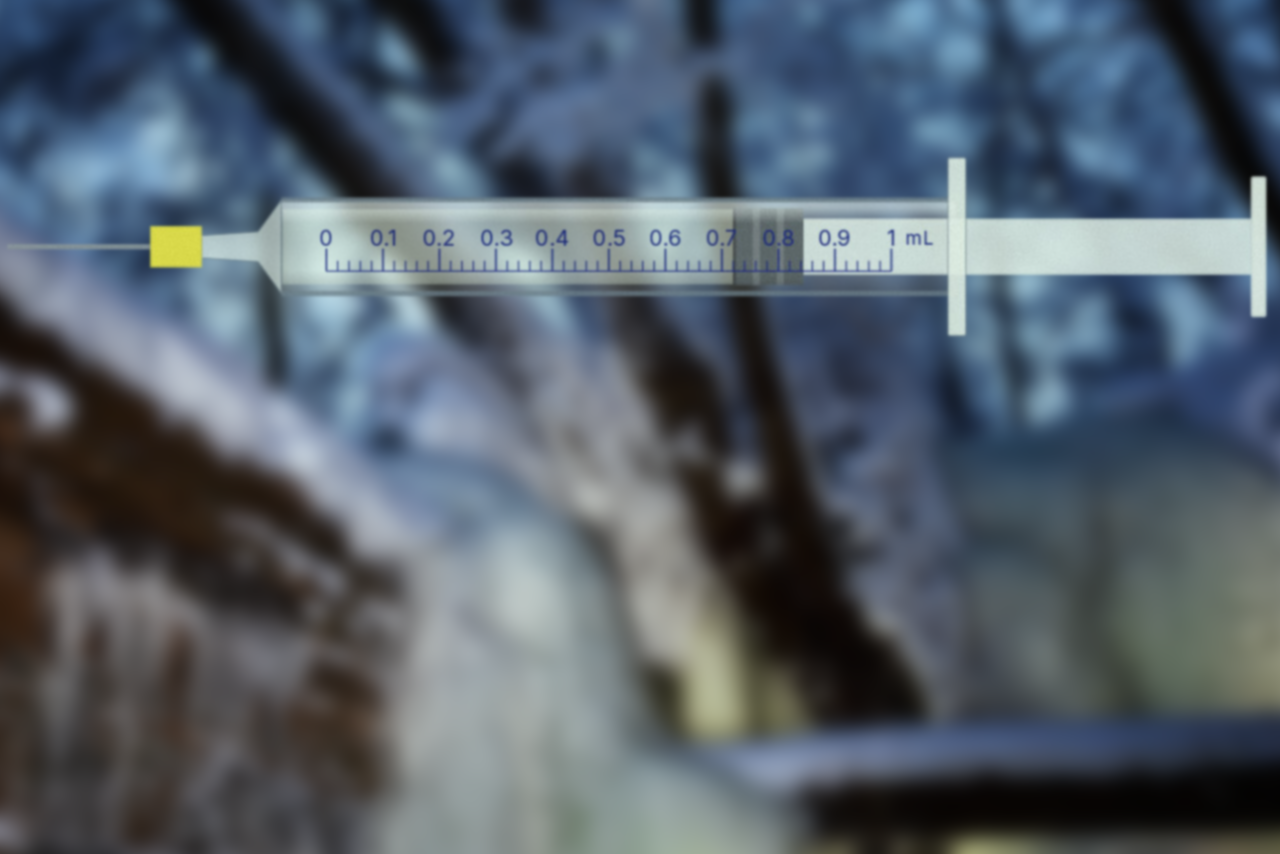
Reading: 0.72; mL
